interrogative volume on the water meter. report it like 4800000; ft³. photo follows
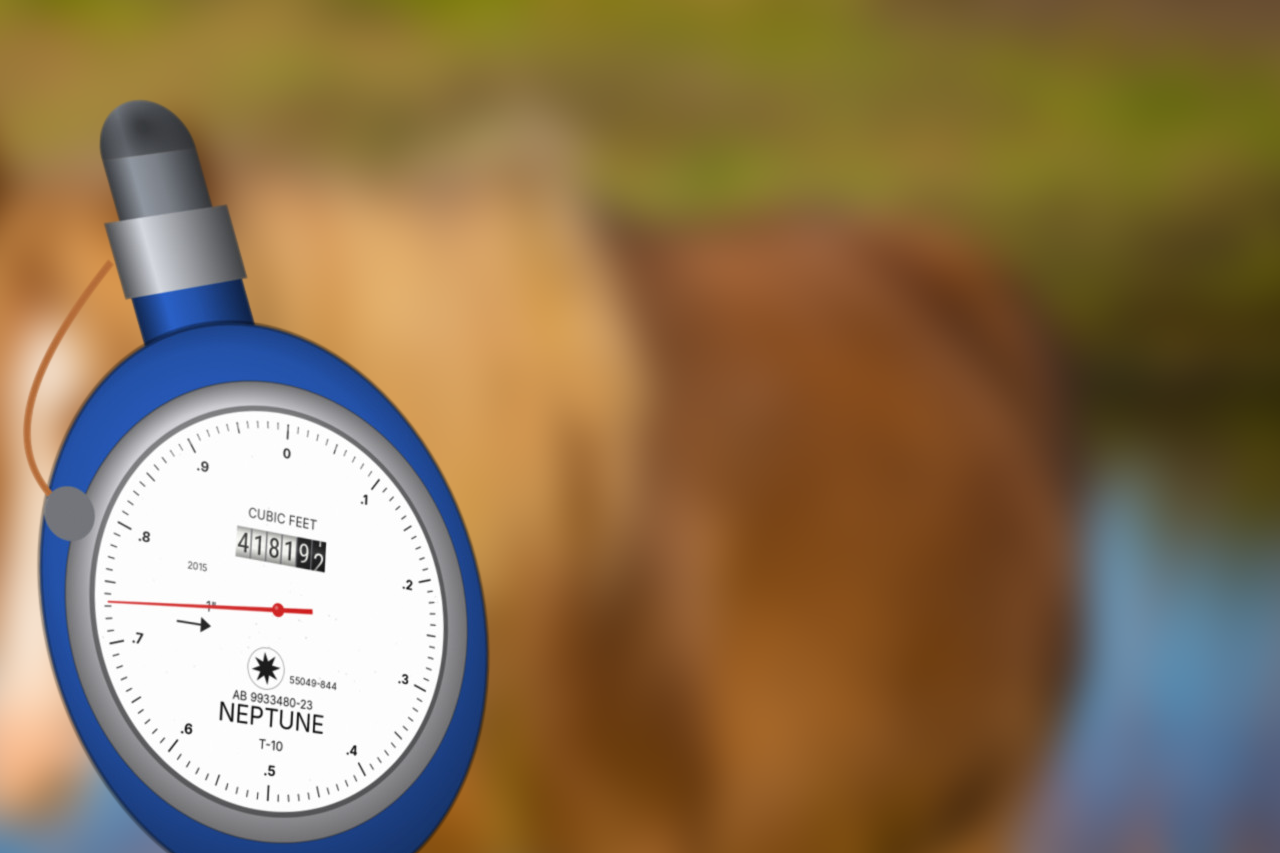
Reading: 418191.73; ft³
